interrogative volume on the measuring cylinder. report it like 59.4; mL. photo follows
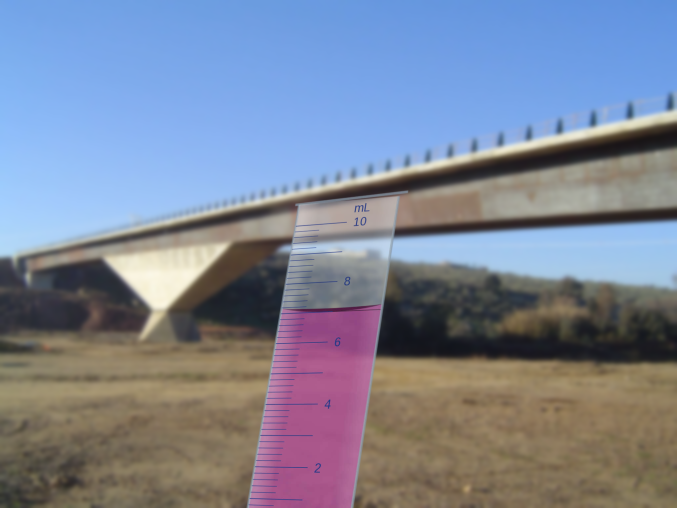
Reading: 7; mL
